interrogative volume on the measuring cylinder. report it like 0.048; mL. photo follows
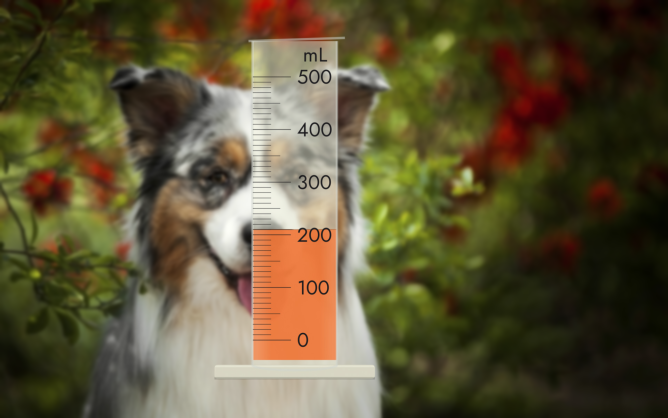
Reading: 210; mL
